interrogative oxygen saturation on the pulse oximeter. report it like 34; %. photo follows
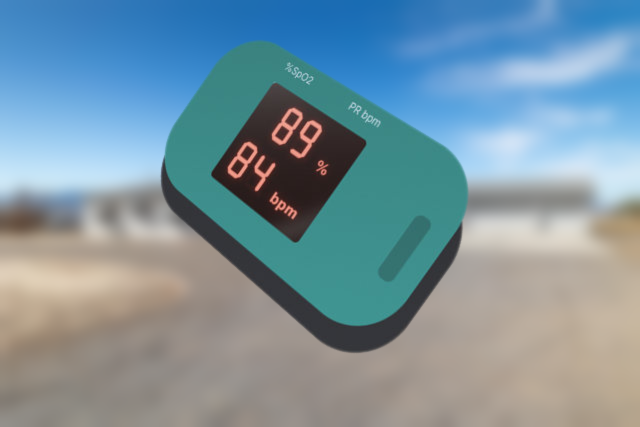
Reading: 89; %
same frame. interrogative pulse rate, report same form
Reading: 84; bpm
